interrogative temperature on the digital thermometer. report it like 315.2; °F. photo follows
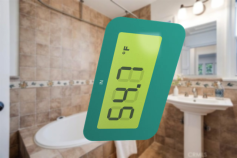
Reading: 54.7; °F
